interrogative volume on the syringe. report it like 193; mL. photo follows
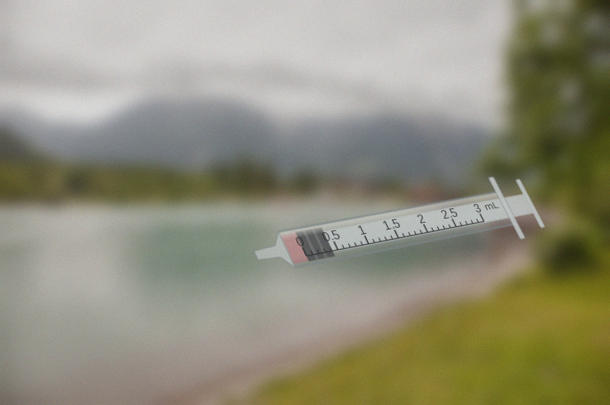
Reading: 0; mL
